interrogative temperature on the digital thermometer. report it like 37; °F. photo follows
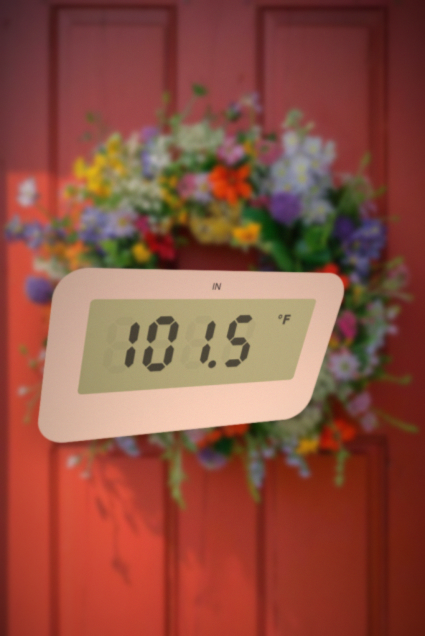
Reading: 101.5; °F
